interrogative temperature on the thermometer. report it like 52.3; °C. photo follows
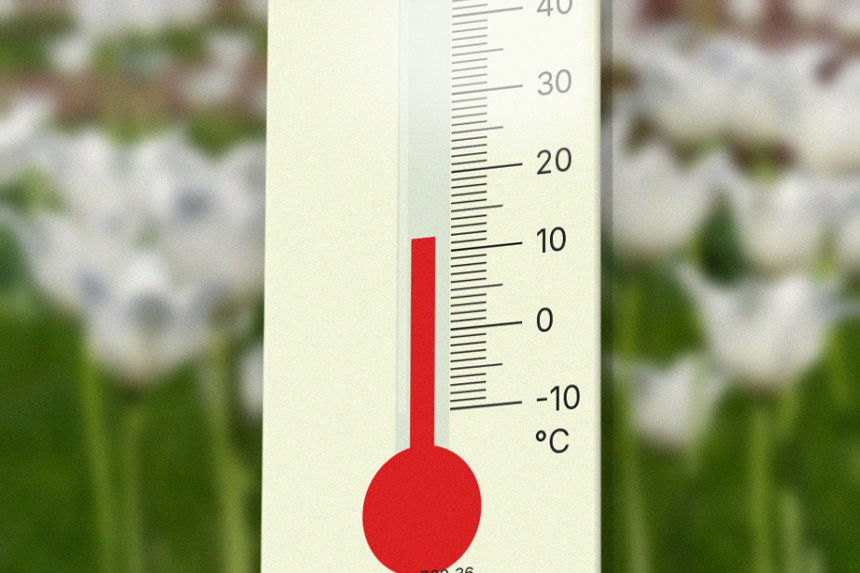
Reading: 12; °C
